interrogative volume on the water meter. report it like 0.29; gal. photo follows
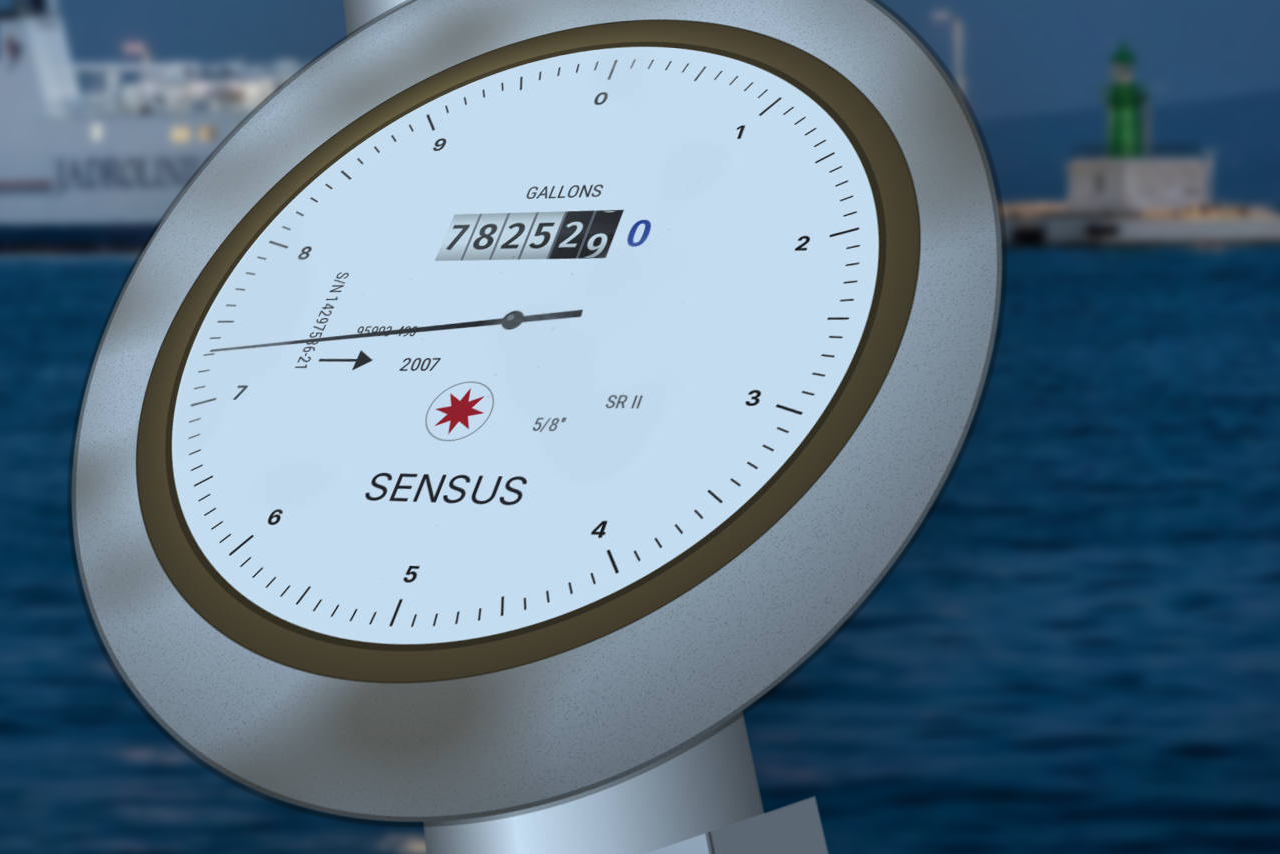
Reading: 7825287.3; gal
